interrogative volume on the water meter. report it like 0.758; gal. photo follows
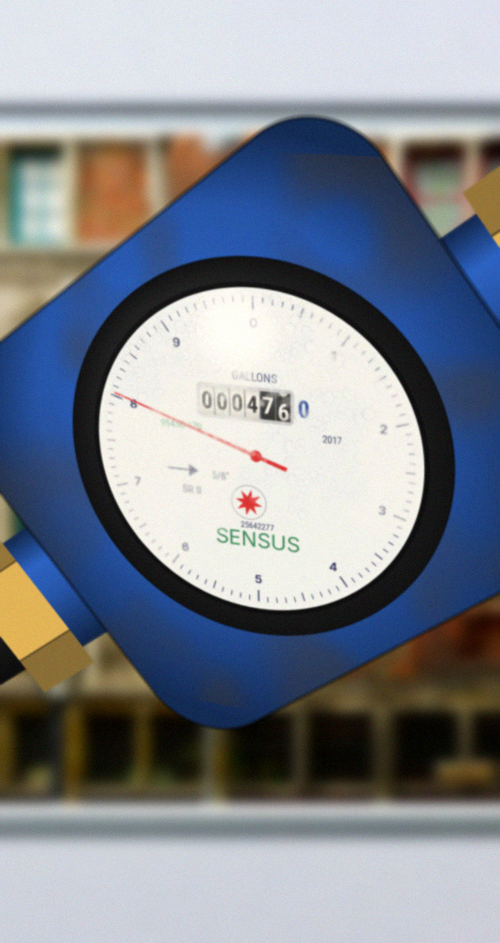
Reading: 4758.0; gal
